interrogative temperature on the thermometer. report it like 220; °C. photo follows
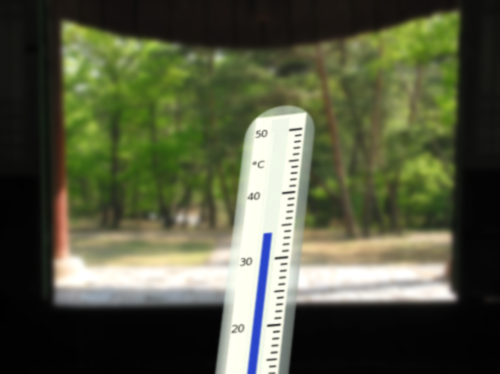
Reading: 34; °C
